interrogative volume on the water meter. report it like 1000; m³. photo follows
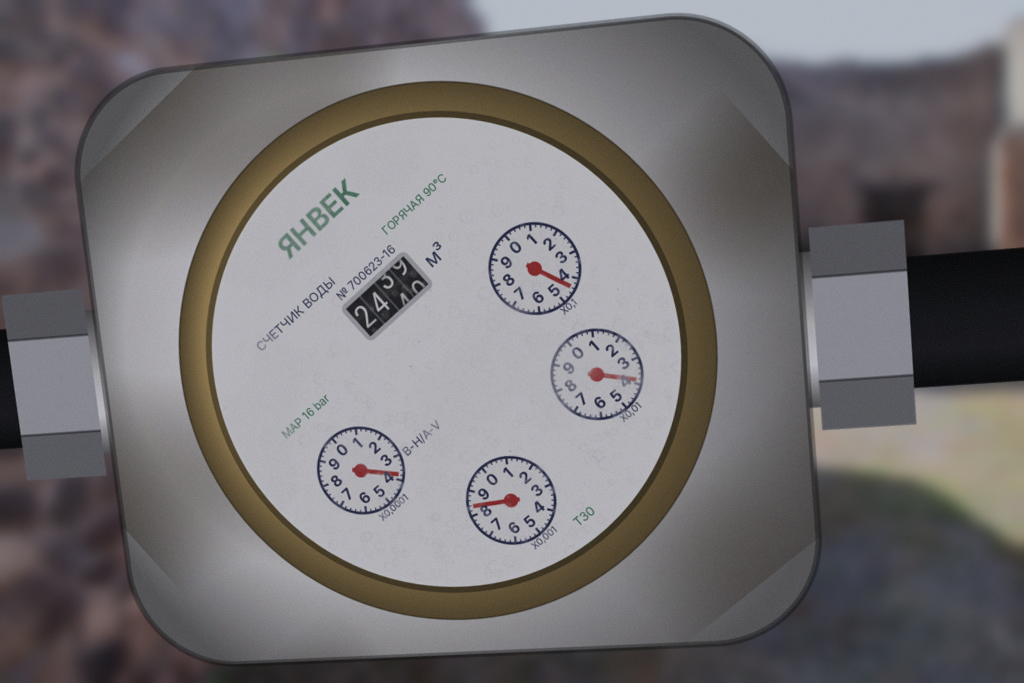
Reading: 2439.4383; m³
